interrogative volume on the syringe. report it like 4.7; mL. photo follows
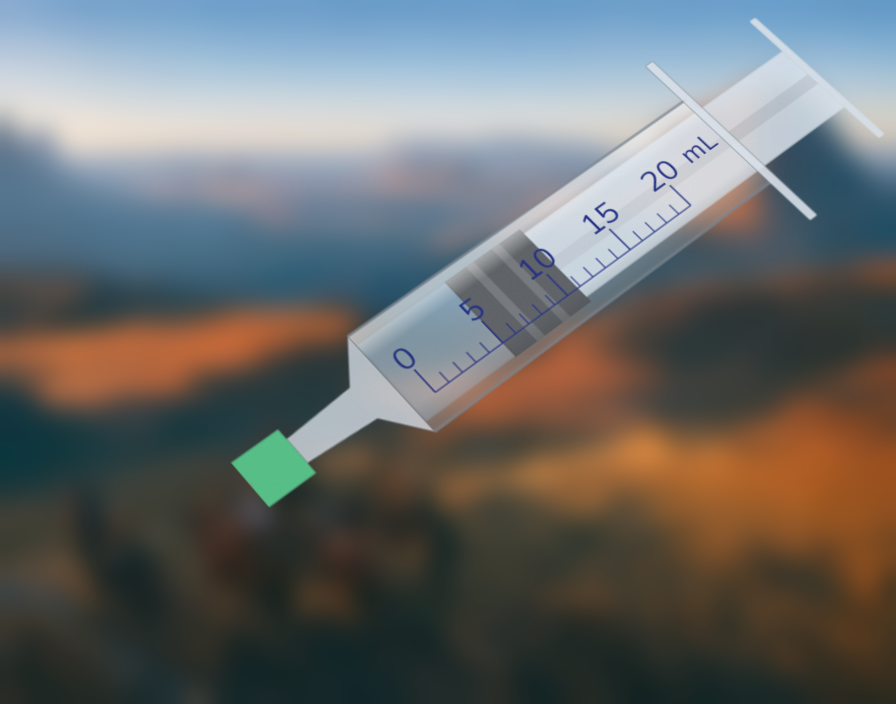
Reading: 5; mL
